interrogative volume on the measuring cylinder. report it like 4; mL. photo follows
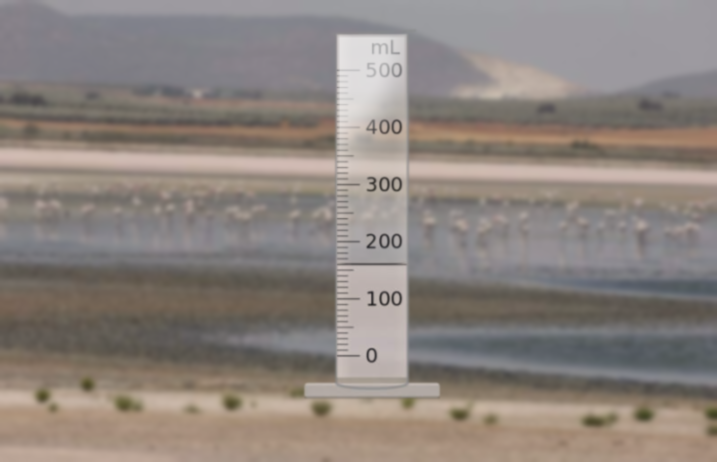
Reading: 160; mL
